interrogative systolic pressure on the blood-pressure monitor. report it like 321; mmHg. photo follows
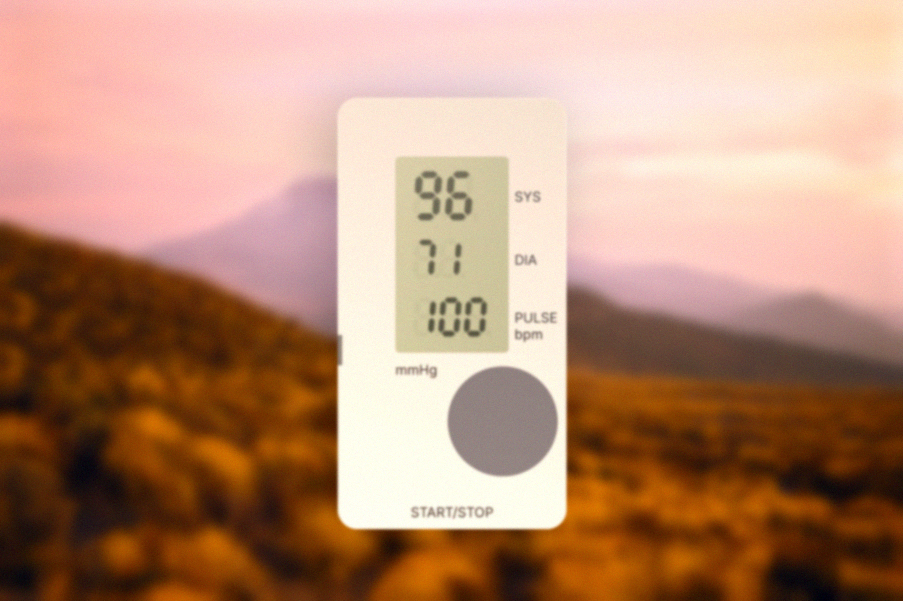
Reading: 96; mmHg
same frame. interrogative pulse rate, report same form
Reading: 100; bpm
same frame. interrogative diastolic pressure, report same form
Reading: 71; mmHg
